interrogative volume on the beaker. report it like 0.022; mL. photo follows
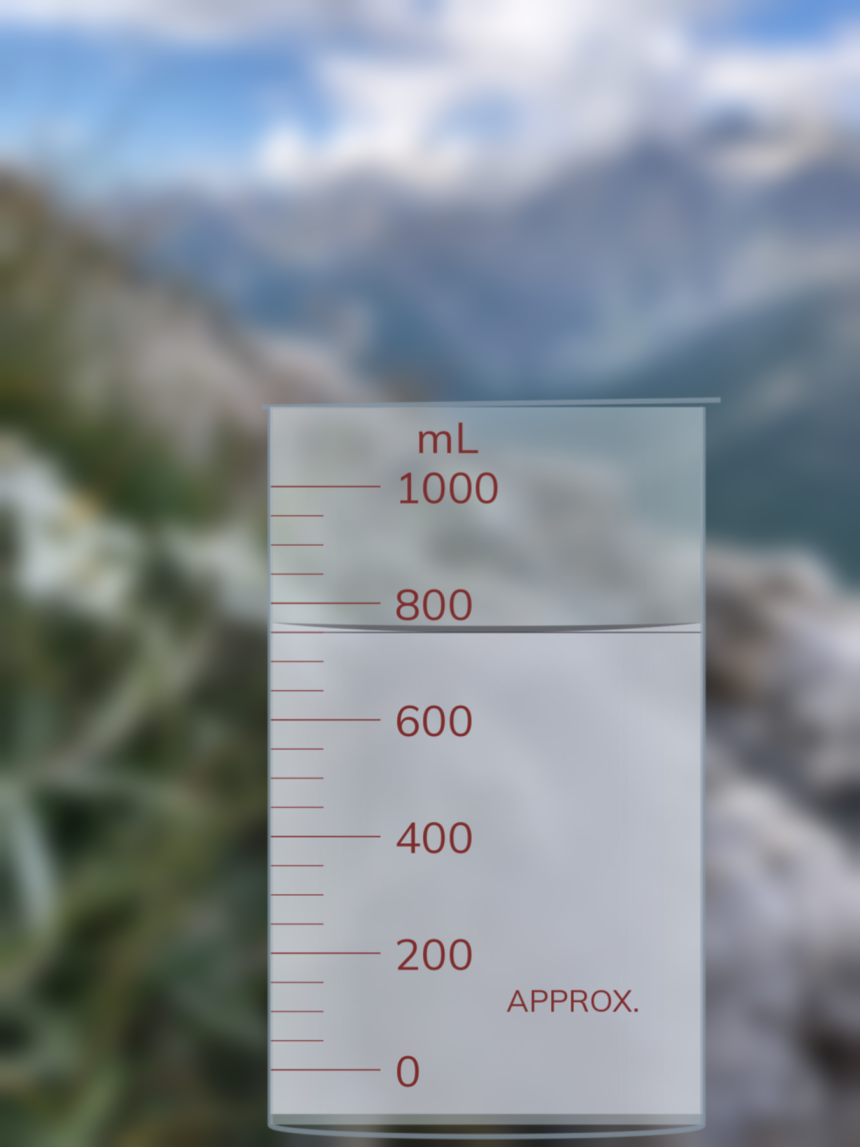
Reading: 750; mL
